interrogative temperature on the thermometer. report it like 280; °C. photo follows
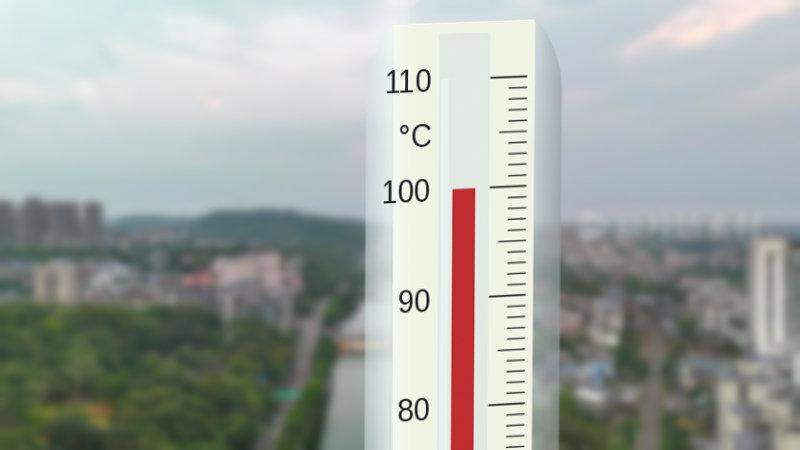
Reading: 100; °C
